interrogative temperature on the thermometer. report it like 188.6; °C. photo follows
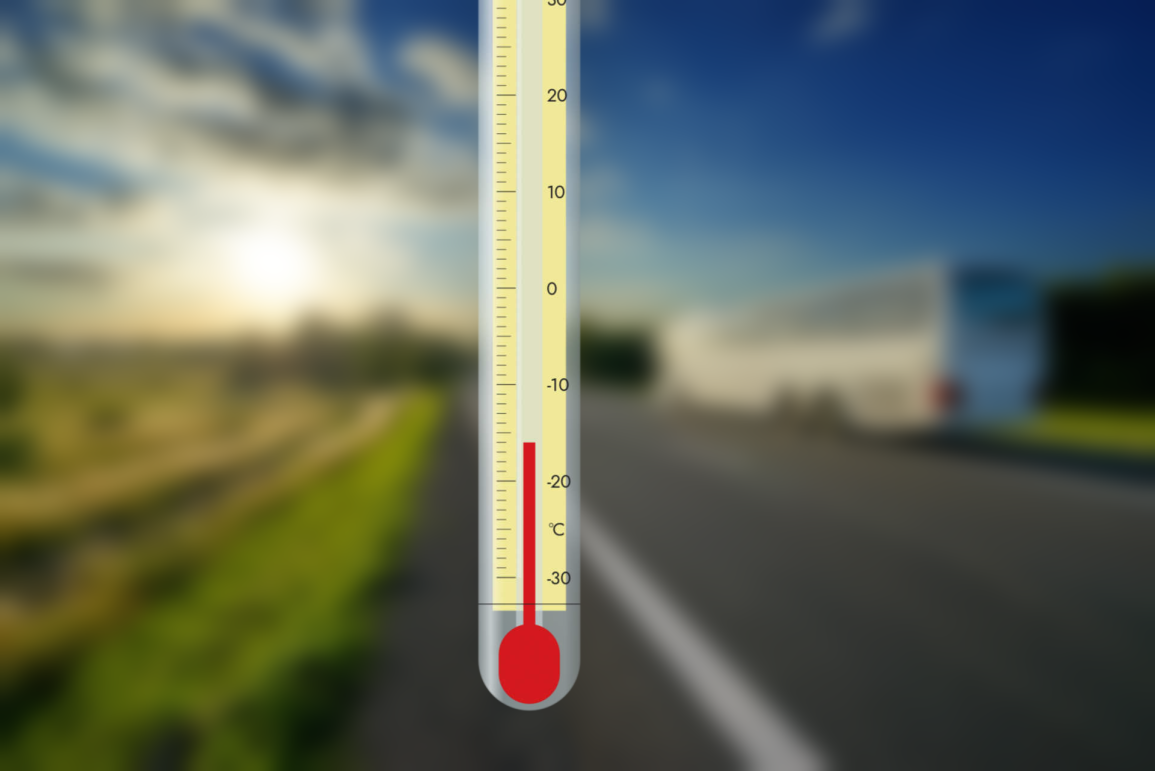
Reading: -16; °C
